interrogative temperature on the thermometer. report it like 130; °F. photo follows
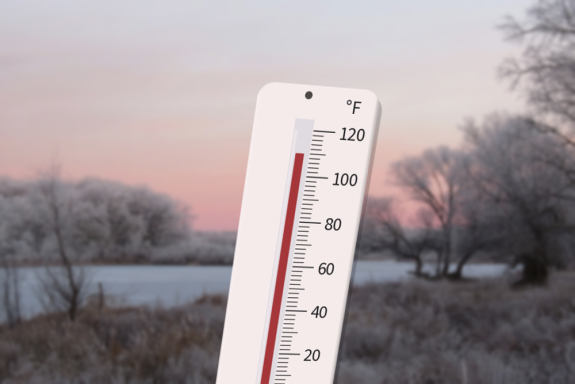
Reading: 110; °F
